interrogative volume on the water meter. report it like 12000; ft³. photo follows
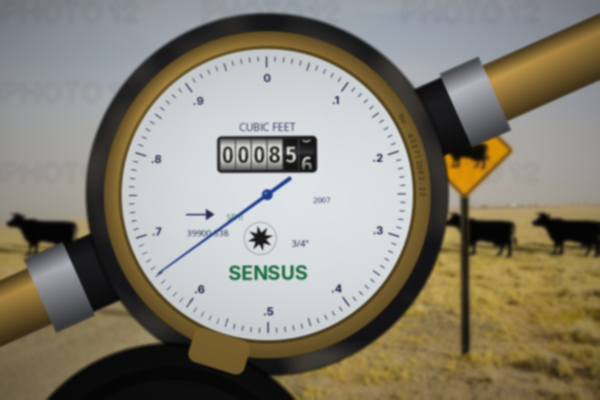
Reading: 855.65; ft³
